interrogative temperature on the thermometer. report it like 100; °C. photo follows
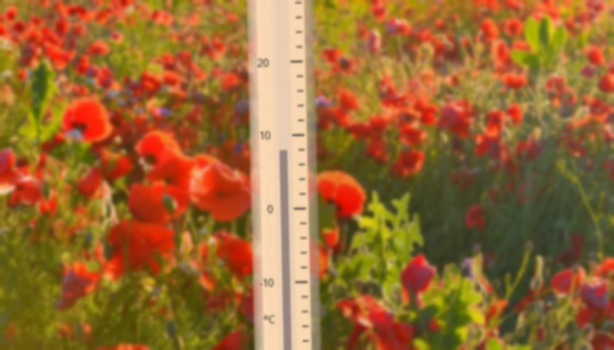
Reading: 8; °C
